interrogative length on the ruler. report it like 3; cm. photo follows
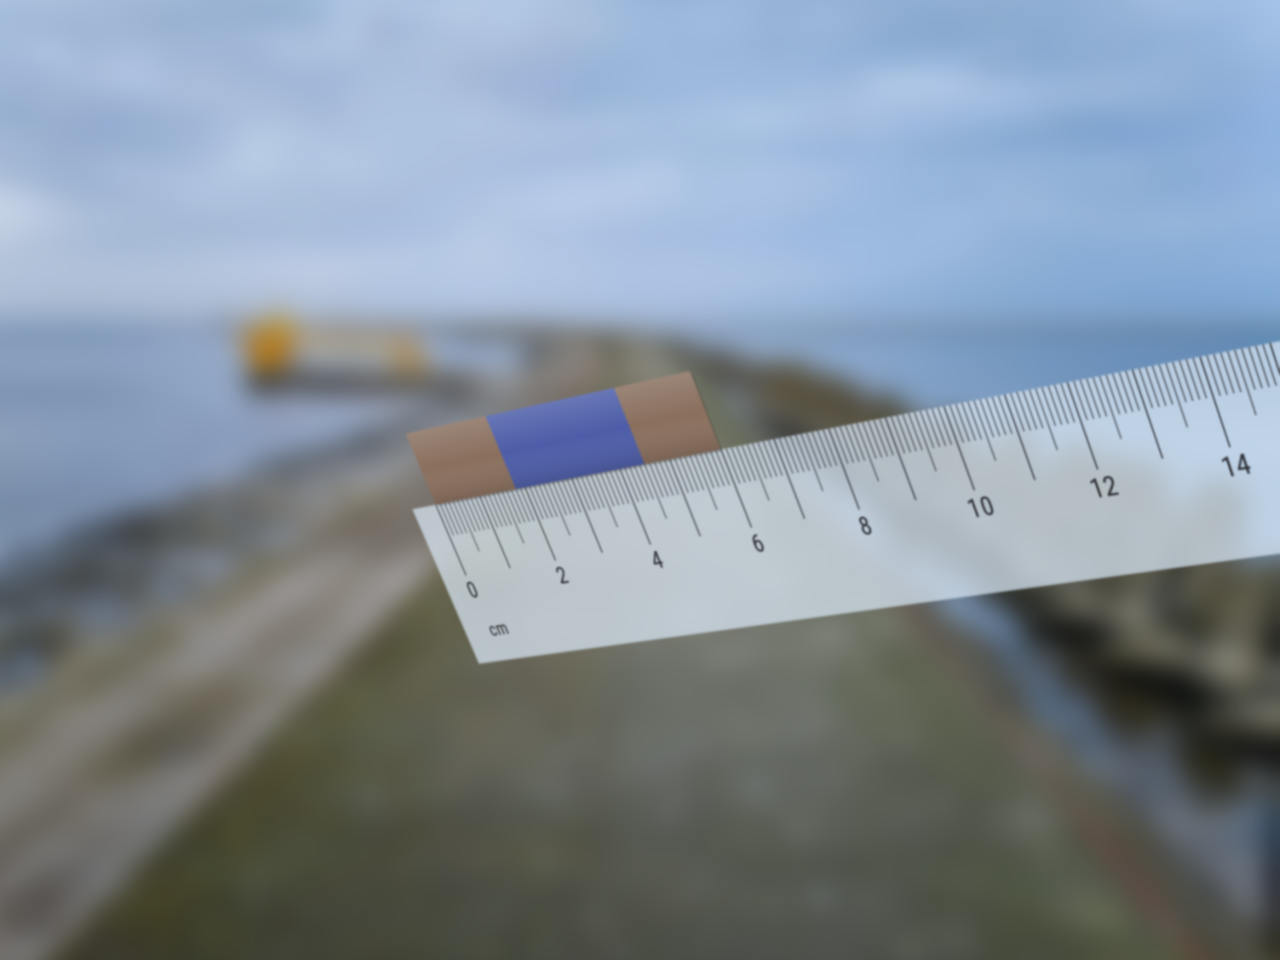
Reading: 6; cm
